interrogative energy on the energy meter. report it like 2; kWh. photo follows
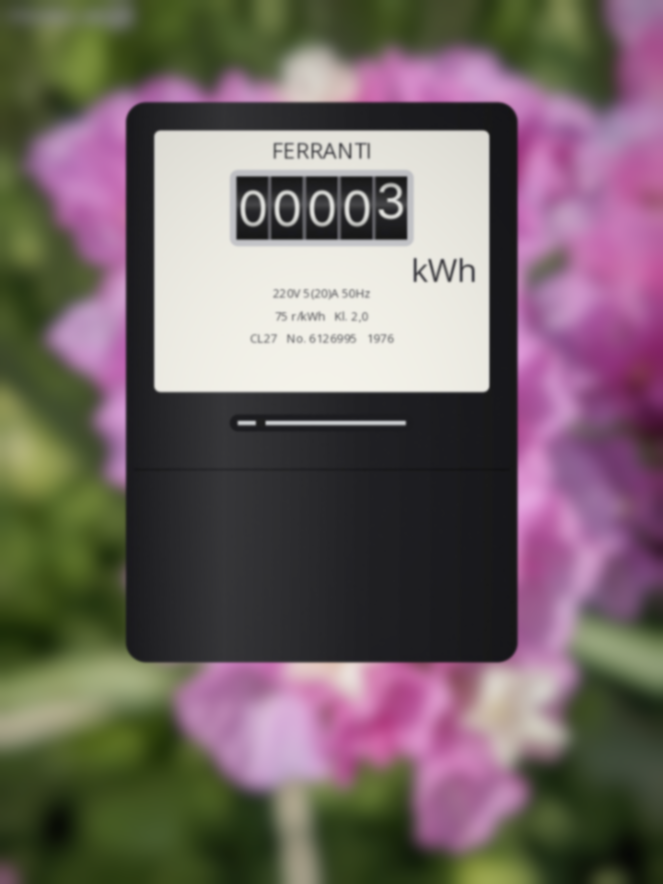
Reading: 3; kWh
